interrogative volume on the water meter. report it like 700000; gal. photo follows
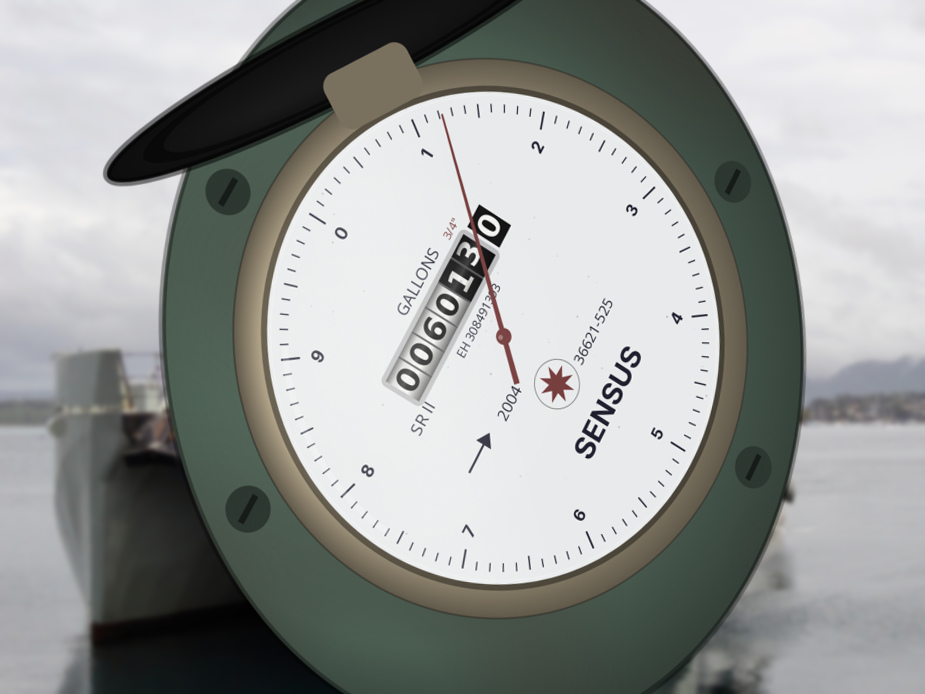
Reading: 60131.2; gal
